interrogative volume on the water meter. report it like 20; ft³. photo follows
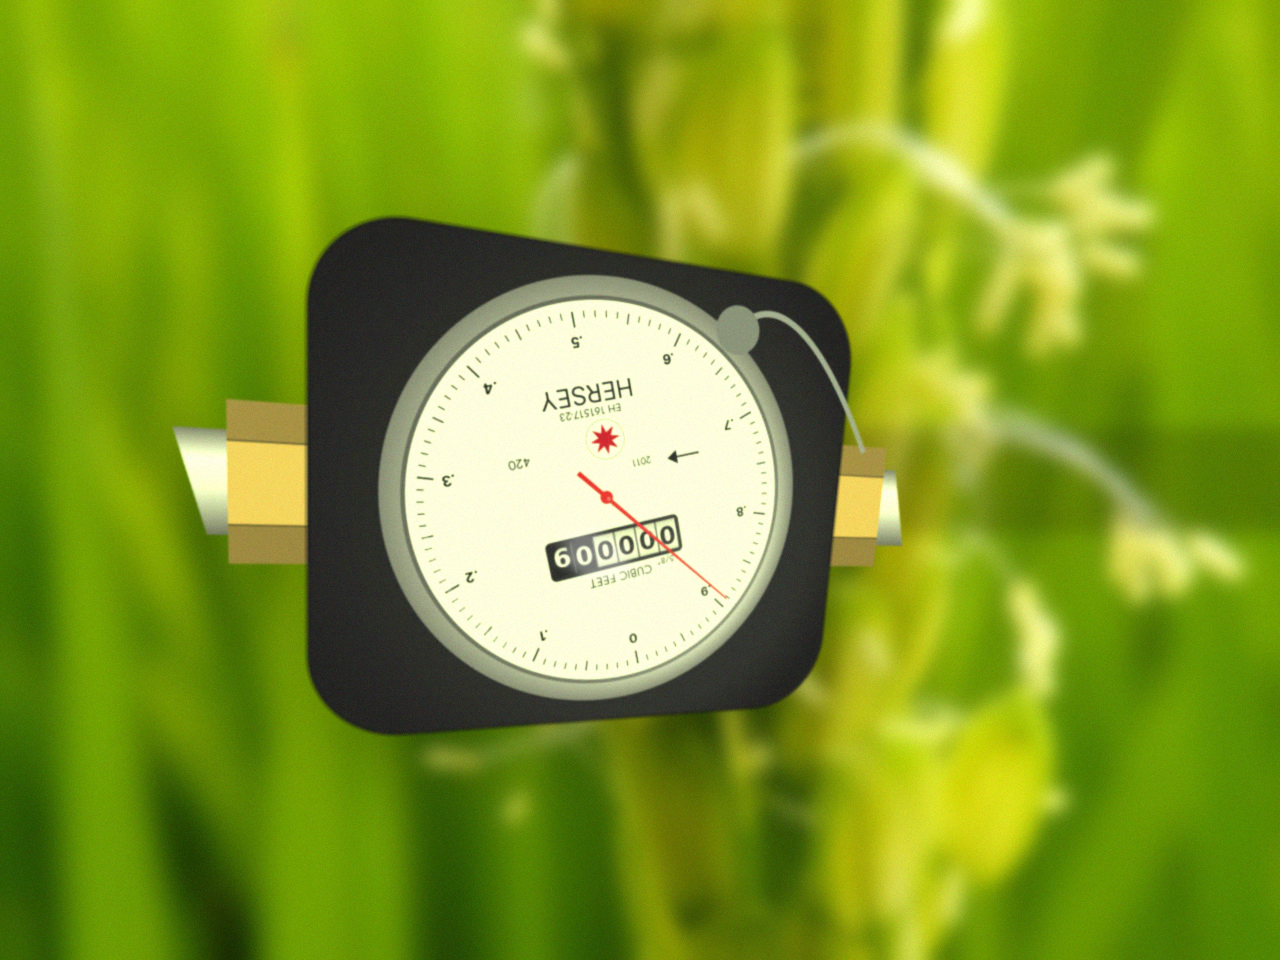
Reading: 8.89; ft³
